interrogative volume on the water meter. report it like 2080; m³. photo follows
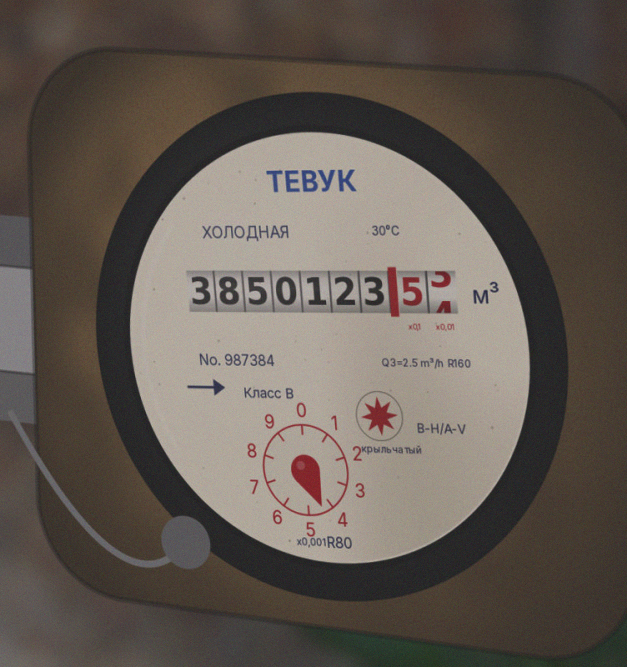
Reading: 3850123.534; m³
